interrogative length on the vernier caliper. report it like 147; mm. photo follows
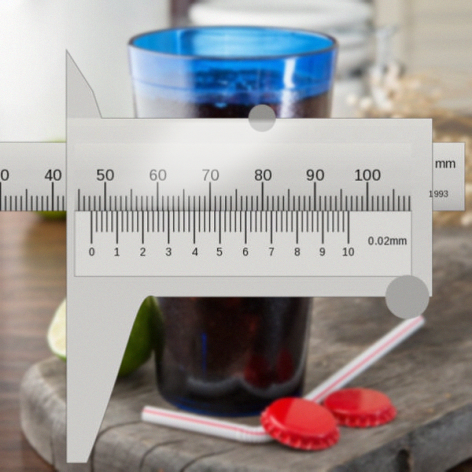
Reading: 47.4; mm
